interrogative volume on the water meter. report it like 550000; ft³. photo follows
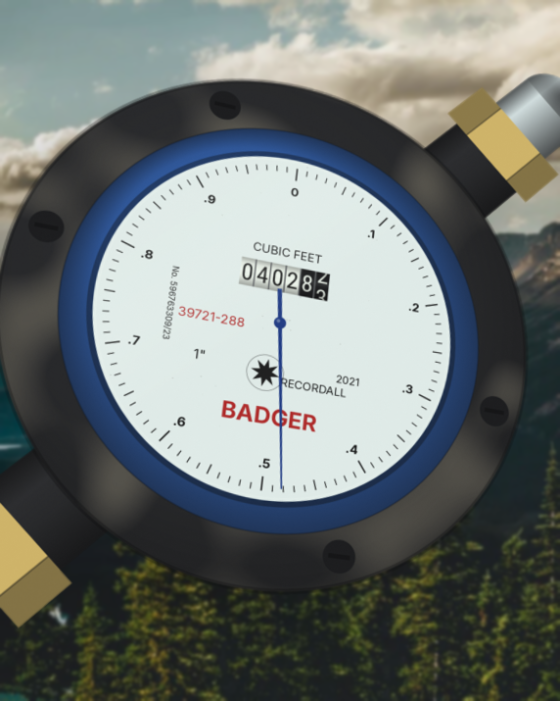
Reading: 40282.48; ft³
